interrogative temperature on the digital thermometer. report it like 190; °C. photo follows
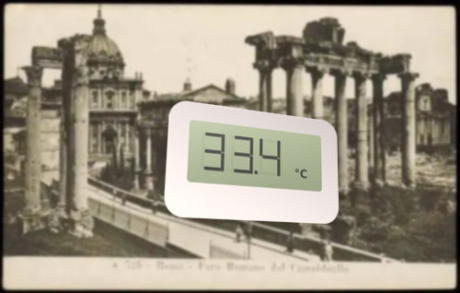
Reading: 33.4; °C
